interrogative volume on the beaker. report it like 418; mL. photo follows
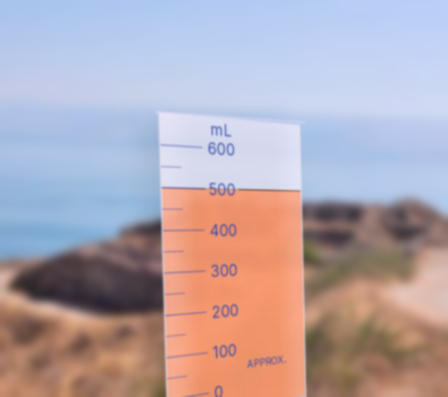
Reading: 500; mL
